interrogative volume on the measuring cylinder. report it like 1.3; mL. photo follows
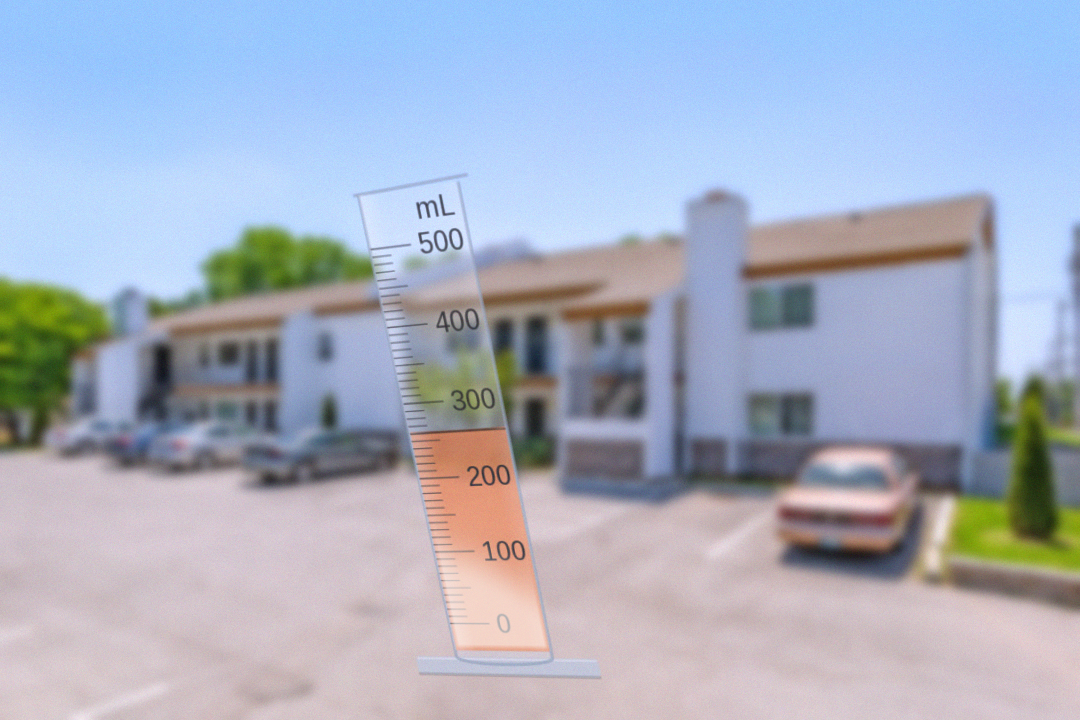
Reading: 260; mL
